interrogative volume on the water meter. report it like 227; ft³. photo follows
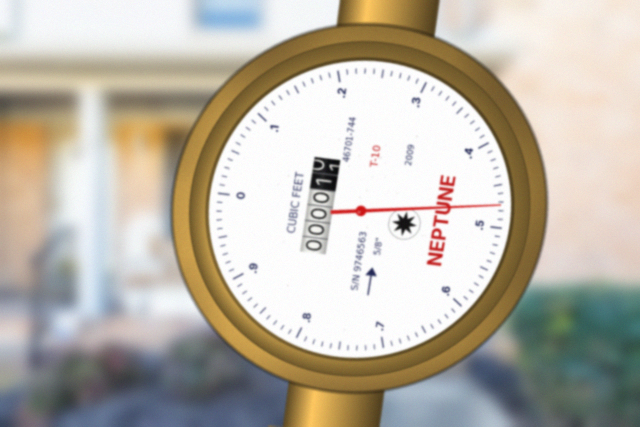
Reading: 10.47; ft³
